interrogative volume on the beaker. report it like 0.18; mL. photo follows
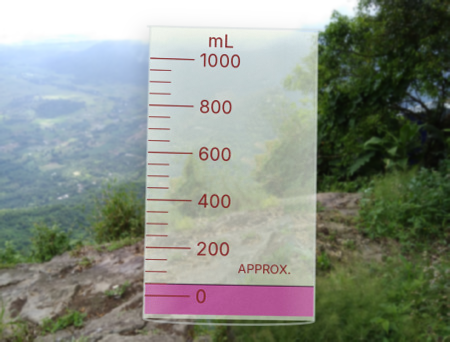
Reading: 50; mL
